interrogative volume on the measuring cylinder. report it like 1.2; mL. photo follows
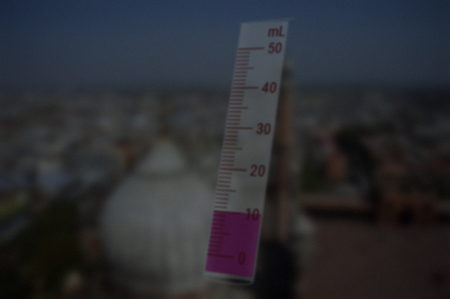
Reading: 10; mL
